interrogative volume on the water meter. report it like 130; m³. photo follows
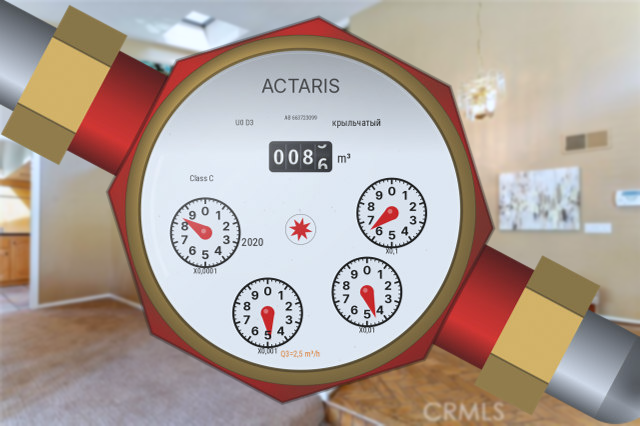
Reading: 85.6448; m³
